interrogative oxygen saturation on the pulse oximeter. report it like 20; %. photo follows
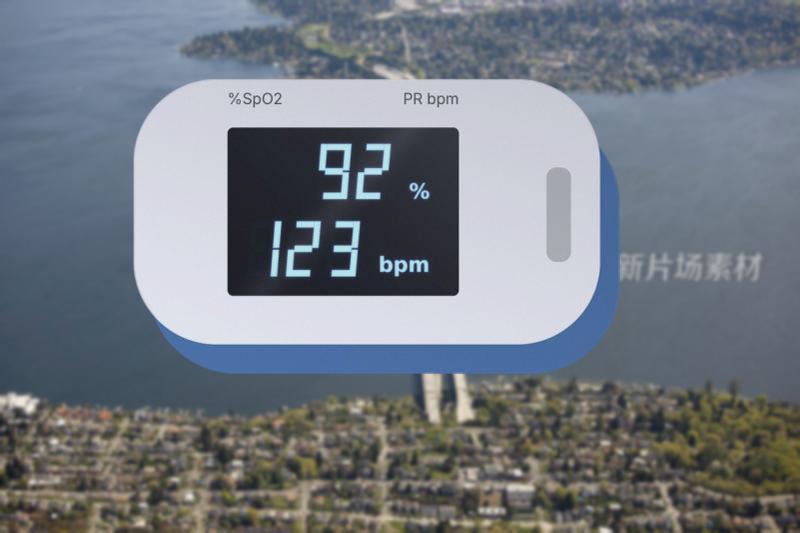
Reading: 92; %
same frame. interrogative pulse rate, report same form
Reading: 123; bpm
